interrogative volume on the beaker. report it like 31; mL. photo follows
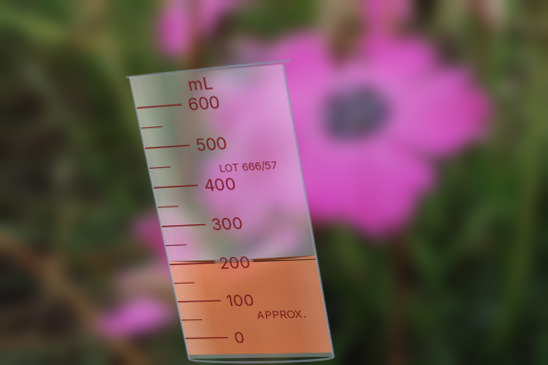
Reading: 200; mL
